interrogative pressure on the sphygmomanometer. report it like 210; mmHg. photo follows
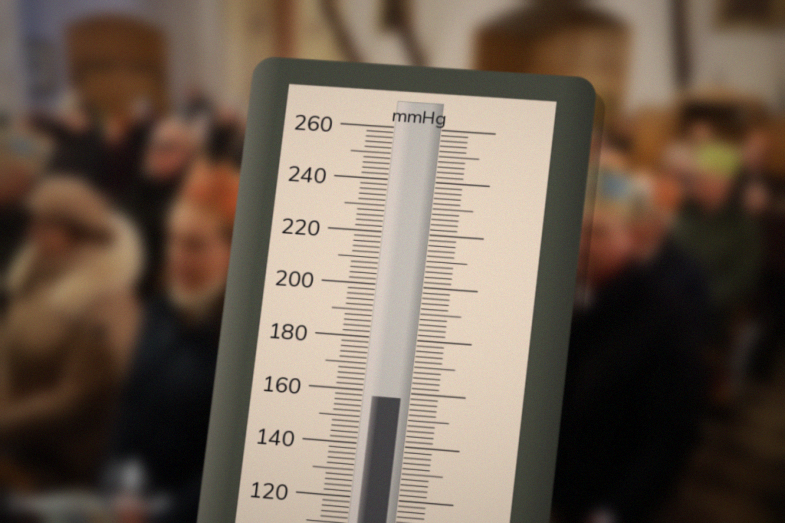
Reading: 158; mmHg
